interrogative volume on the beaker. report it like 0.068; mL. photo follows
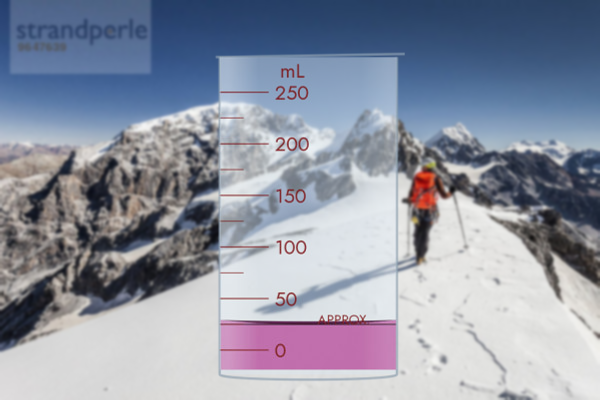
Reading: 25; mL
